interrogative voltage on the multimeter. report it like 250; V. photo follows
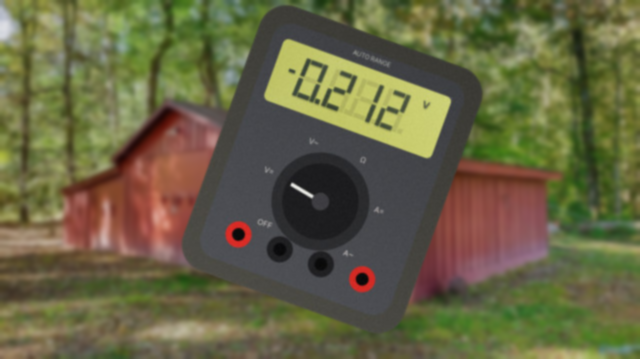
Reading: -0.212; V
